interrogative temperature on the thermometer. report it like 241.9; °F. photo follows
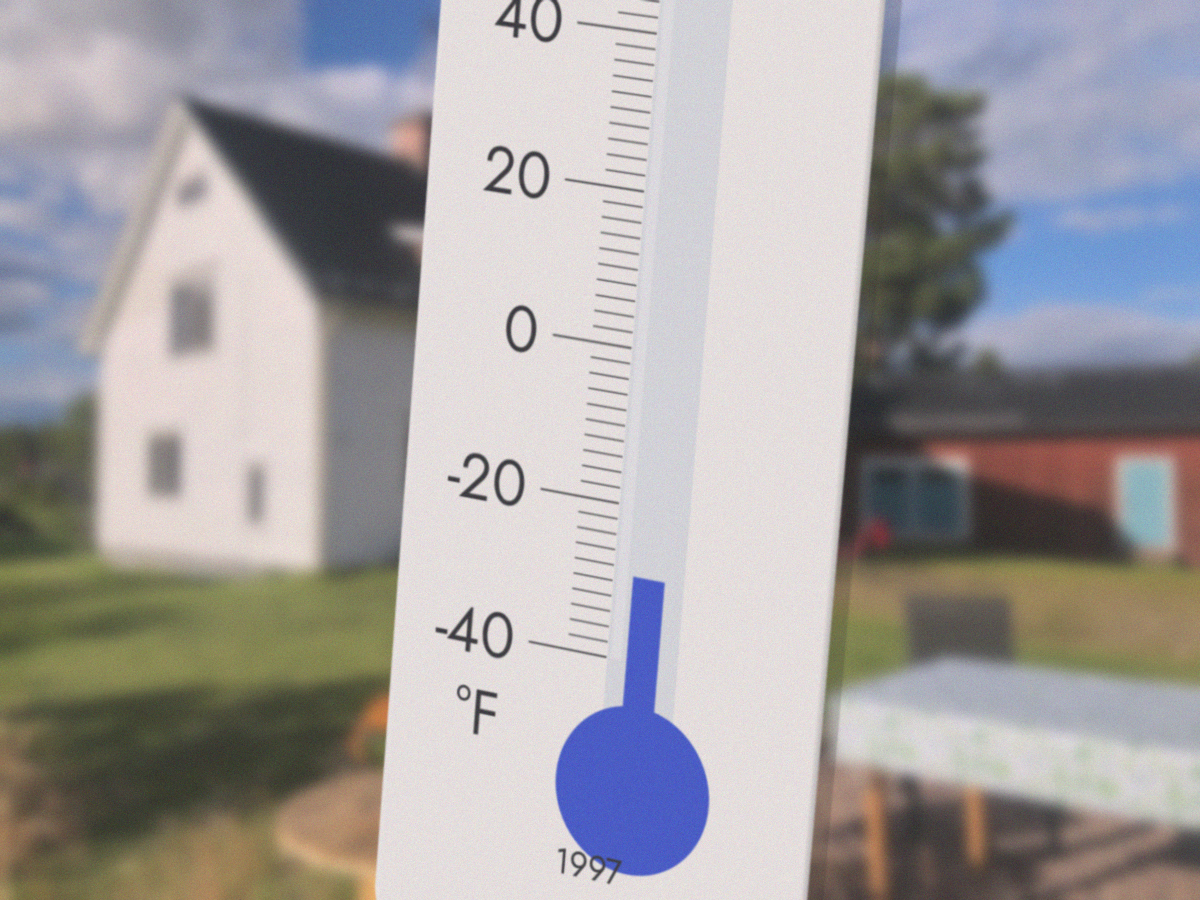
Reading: -29; °F
